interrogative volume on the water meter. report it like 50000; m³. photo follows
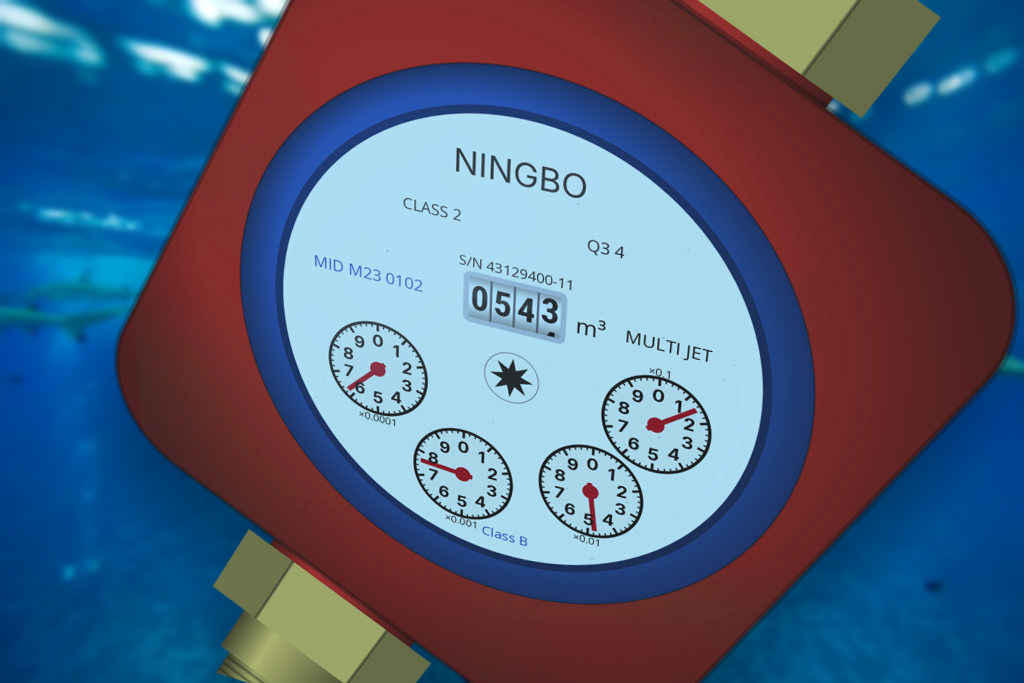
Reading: 543.1476; m³
